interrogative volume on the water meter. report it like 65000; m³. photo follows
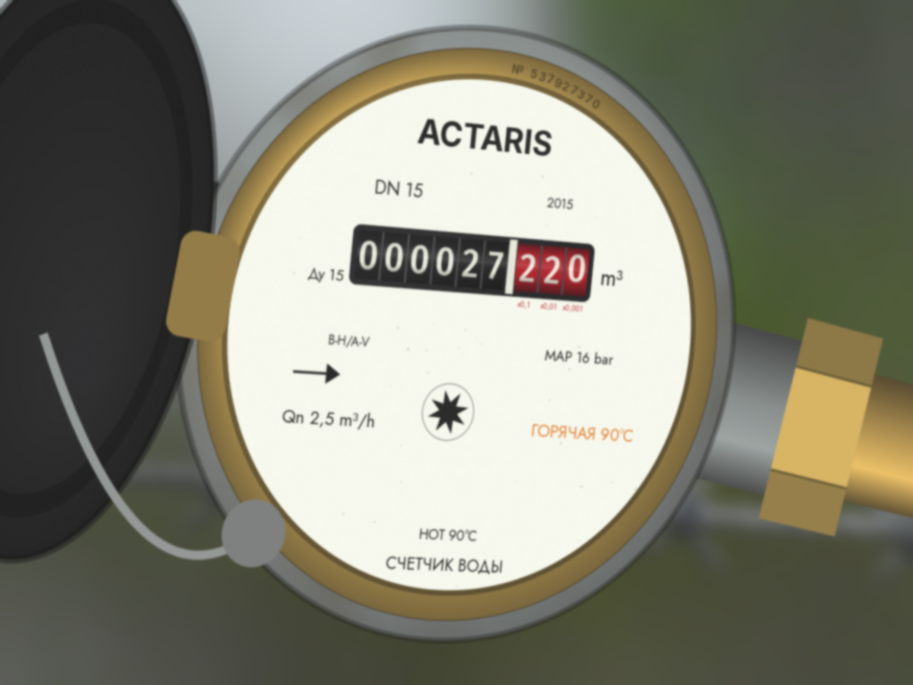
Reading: 27.220; m³
